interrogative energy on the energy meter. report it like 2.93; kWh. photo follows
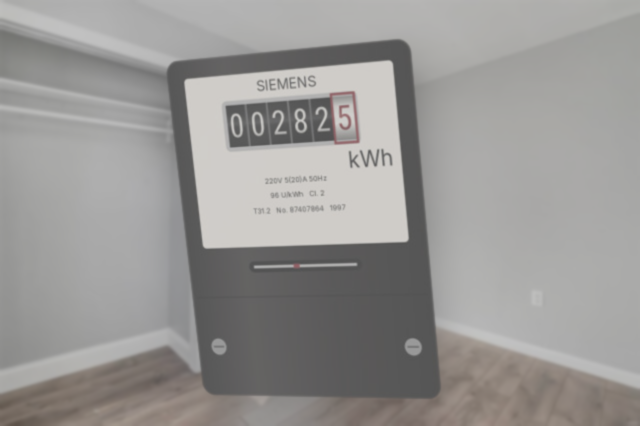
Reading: 282.5; kWh
